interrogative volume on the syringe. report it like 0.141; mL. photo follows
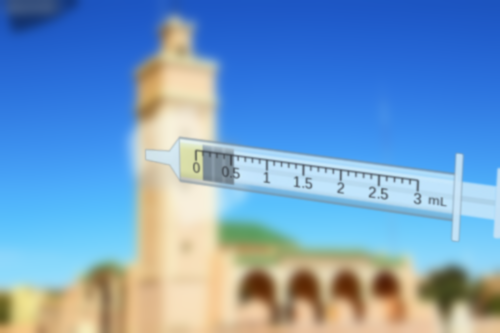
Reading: 0.1; mL
